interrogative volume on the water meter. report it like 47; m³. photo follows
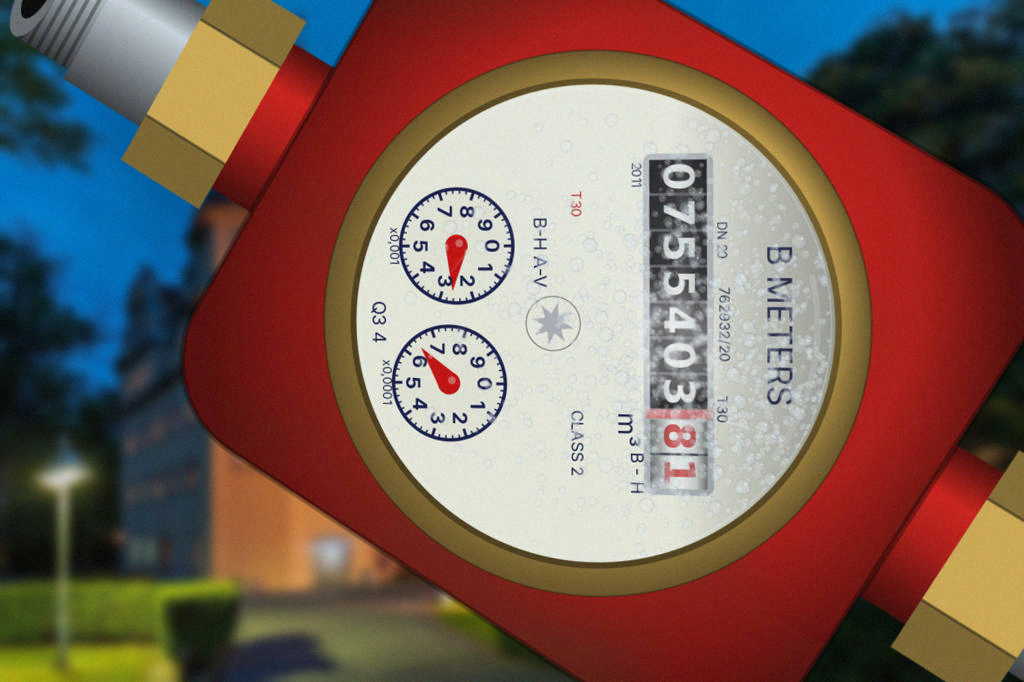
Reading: 755403.8126; m³
